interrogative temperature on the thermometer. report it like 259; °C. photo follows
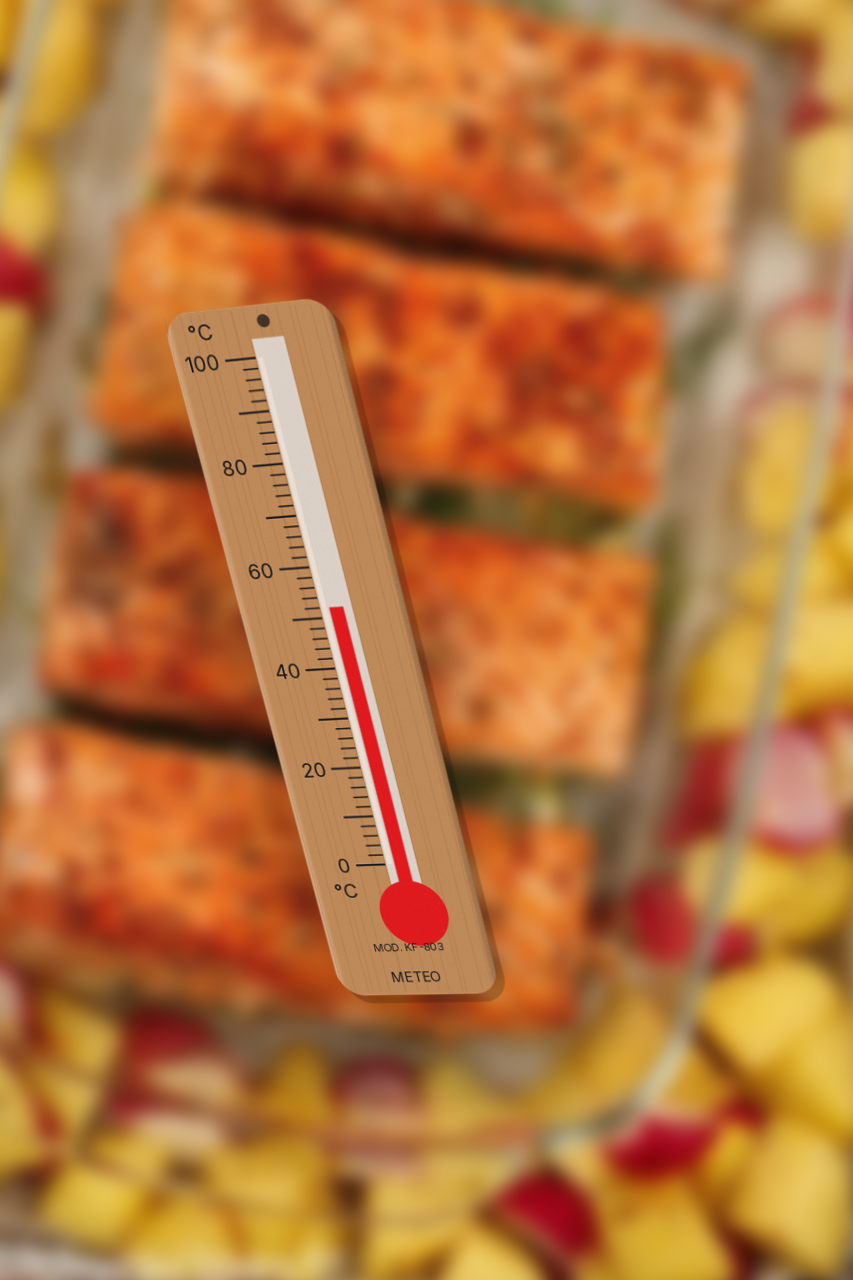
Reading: 52; °C
